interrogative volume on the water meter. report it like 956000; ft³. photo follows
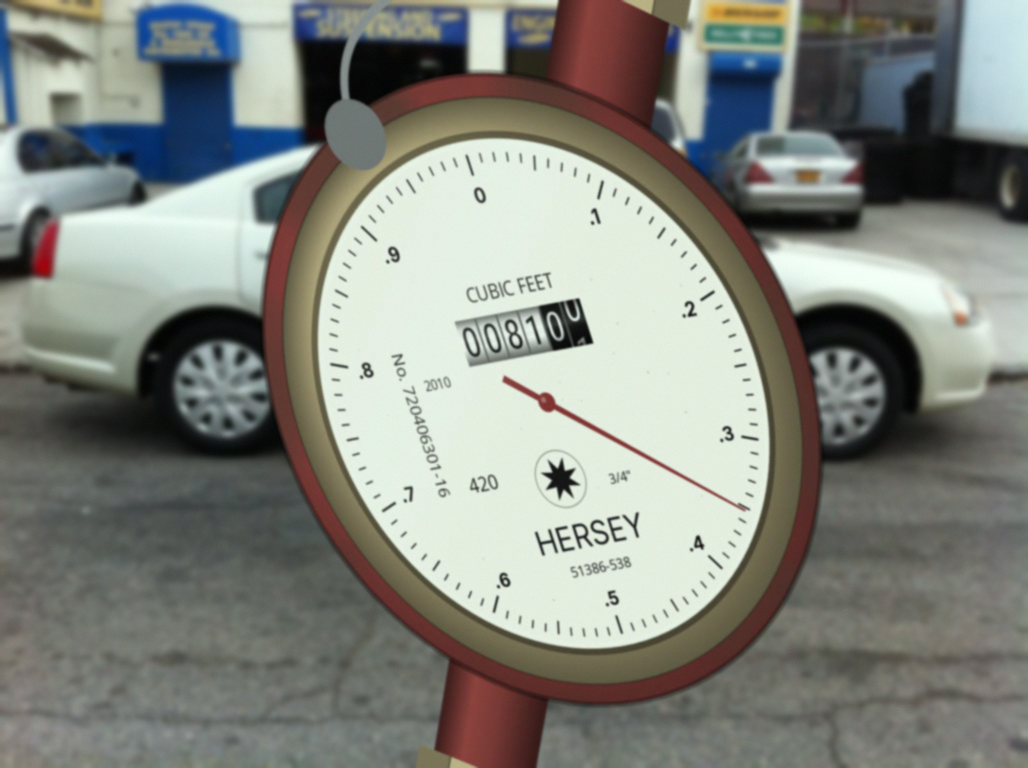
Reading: 8100.35; ft³
